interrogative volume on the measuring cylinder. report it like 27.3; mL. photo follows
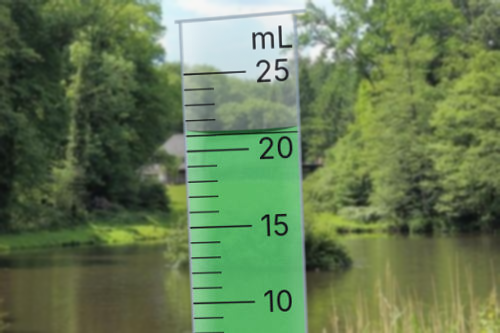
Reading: 21; mL
